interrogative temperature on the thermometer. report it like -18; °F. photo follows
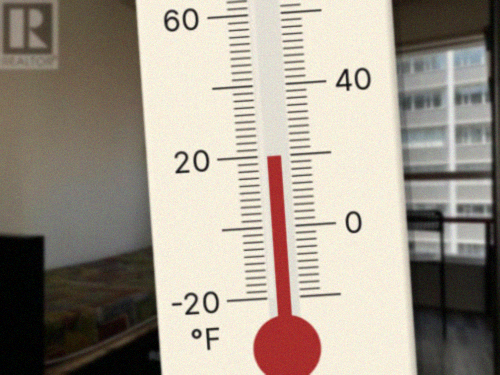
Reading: 20; °F
